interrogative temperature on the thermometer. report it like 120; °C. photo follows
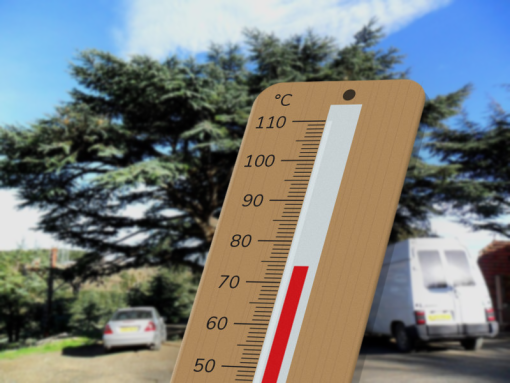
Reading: 74; °C
